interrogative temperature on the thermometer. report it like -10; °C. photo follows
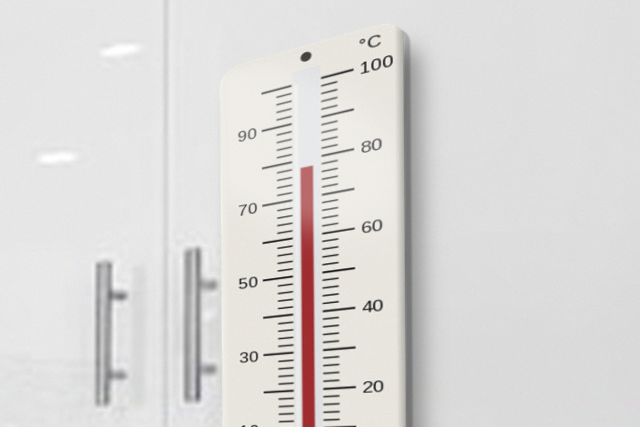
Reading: 78; °C
